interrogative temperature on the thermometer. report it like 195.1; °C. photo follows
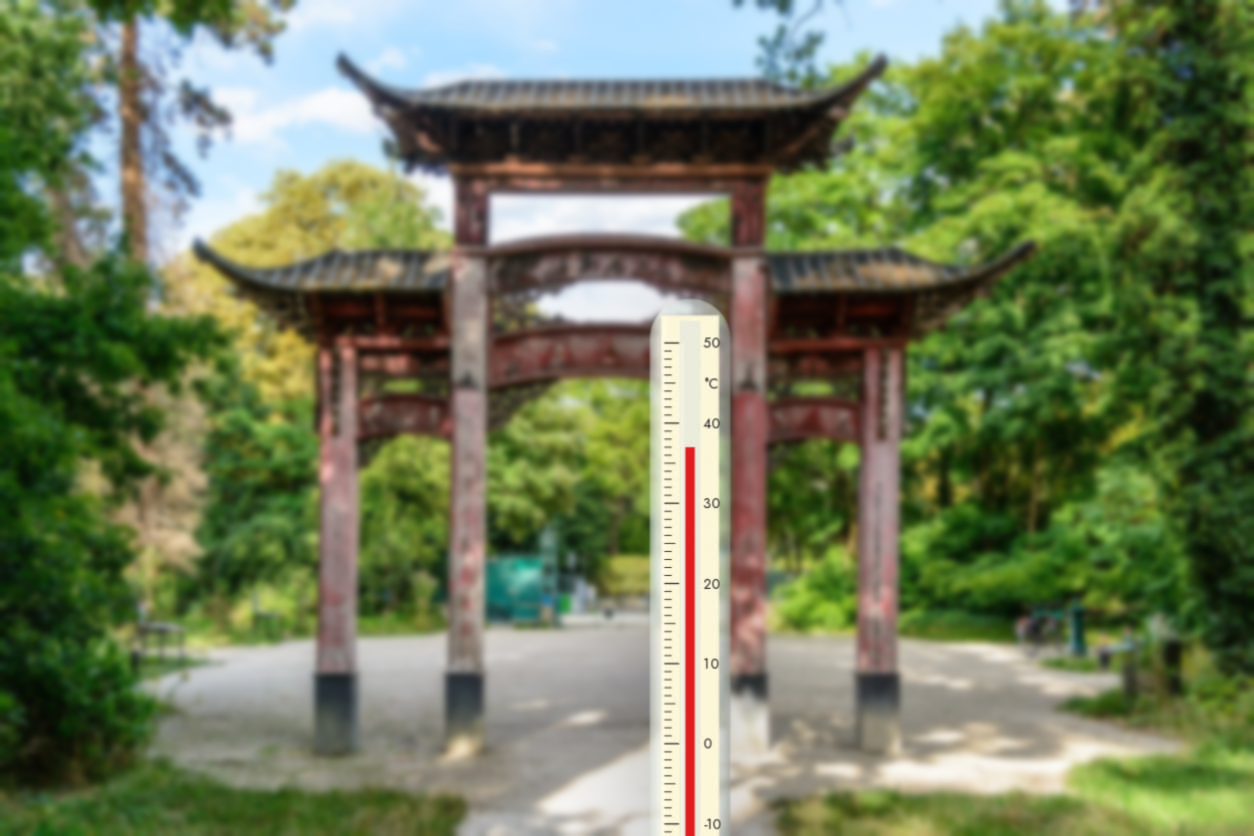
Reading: 37; °C
